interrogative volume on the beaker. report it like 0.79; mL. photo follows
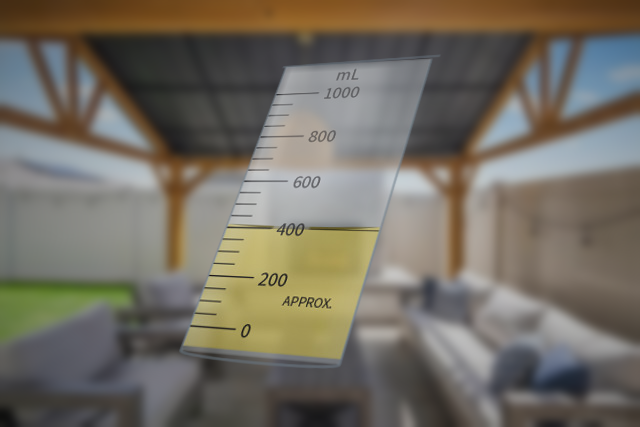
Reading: 400; mL
